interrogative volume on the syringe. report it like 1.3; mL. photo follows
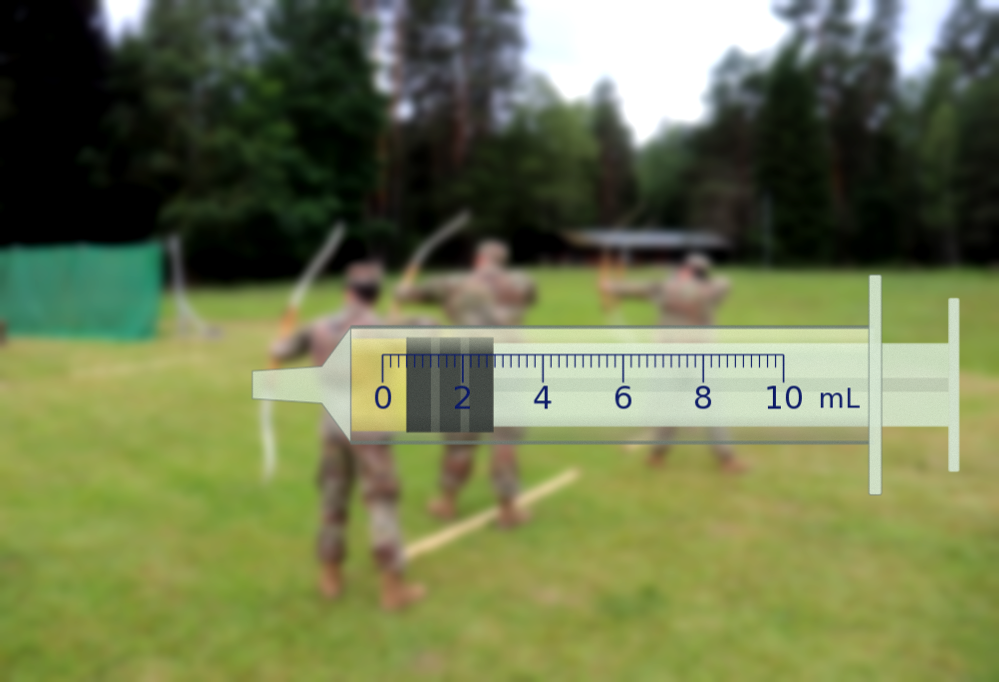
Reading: 0.6; mL
